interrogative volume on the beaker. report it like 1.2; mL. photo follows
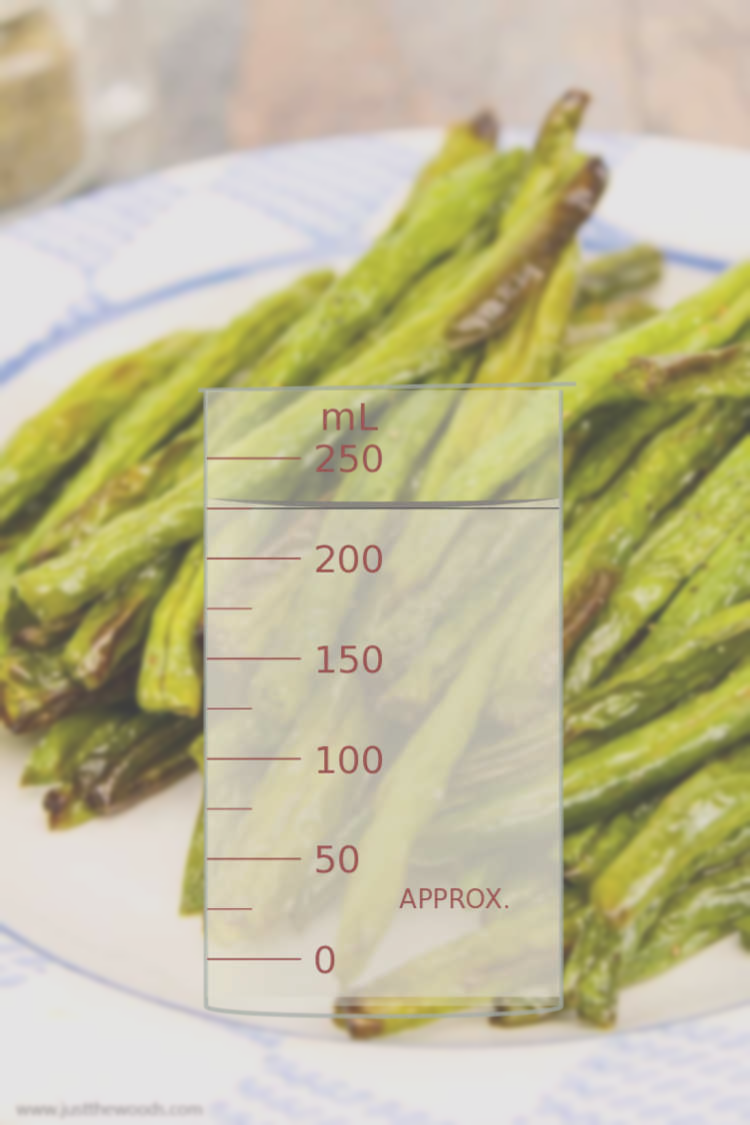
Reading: 225; mL
